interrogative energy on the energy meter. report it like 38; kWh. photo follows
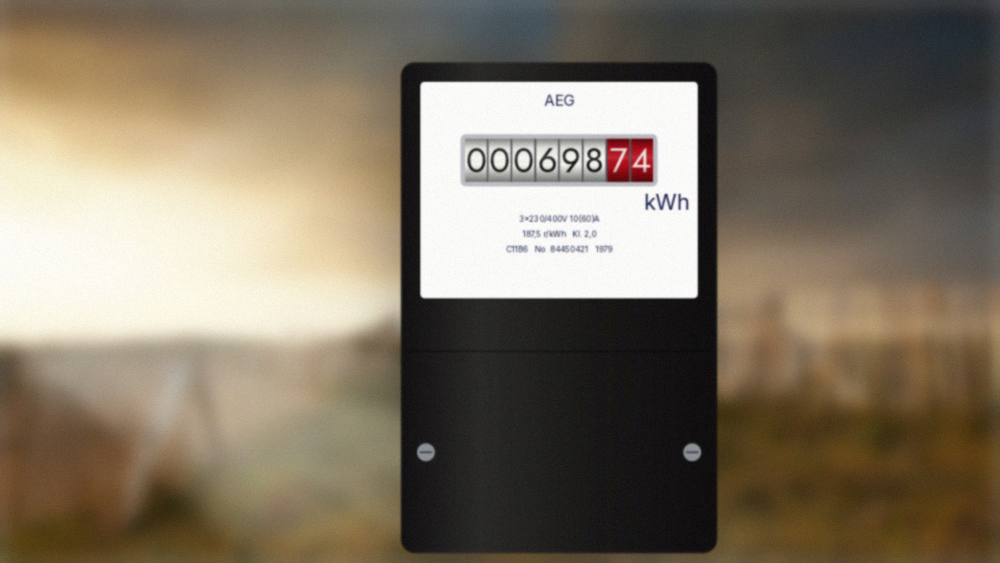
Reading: 698.74; kWh
